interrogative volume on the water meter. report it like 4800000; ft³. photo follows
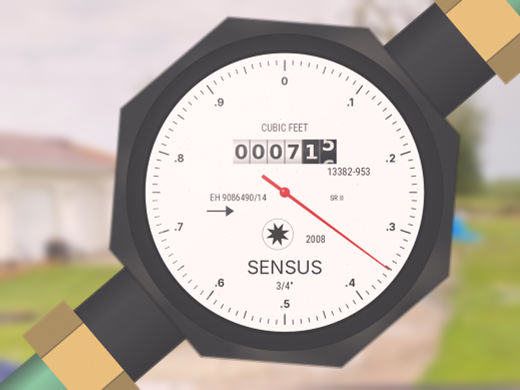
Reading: 715.35; ft³
